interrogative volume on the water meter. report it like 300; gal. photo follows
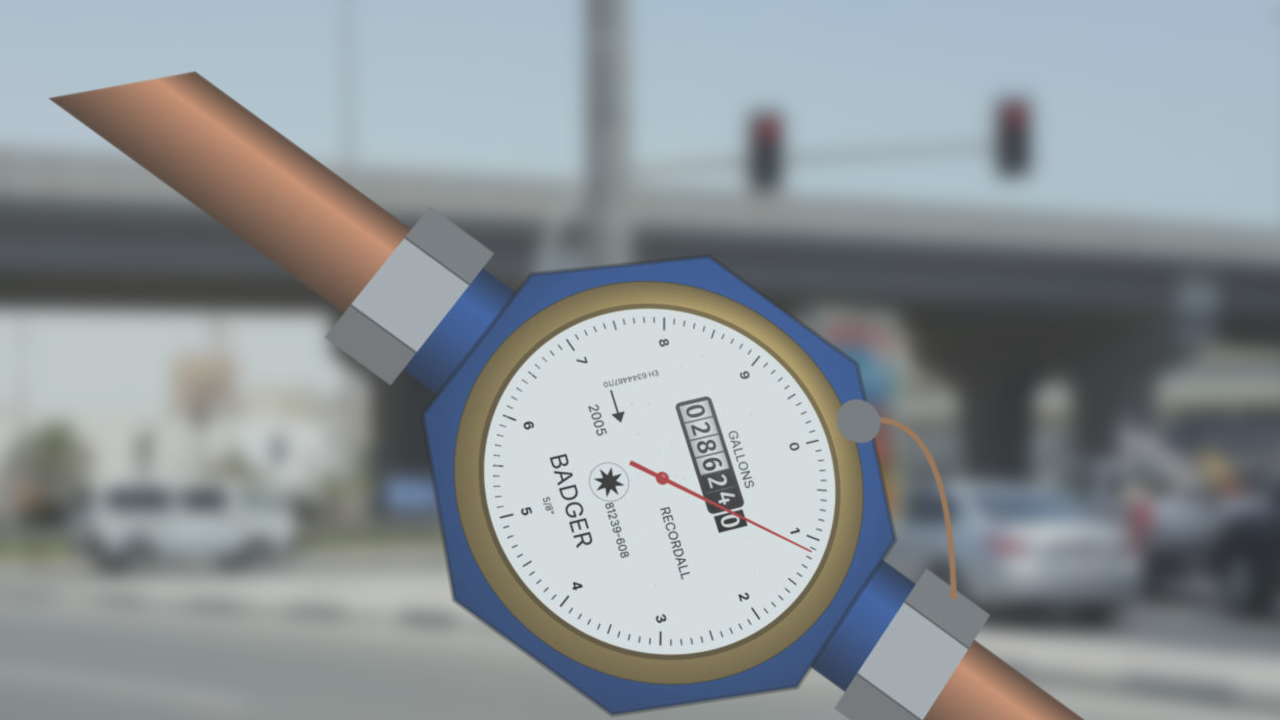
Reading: 286241.1; gal
